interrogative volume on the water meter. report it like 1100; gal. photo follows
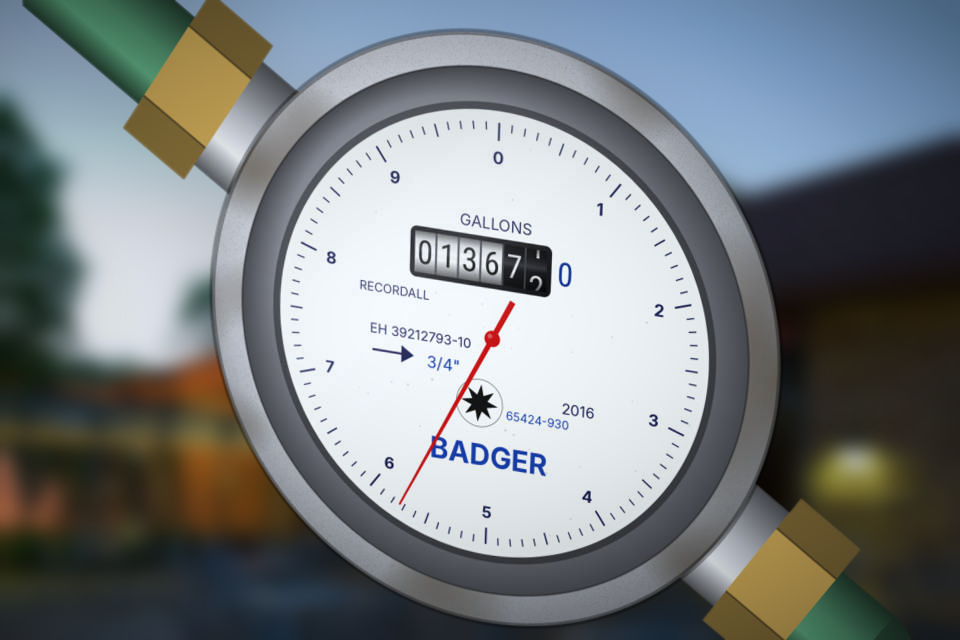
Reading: 136715.7; gal
